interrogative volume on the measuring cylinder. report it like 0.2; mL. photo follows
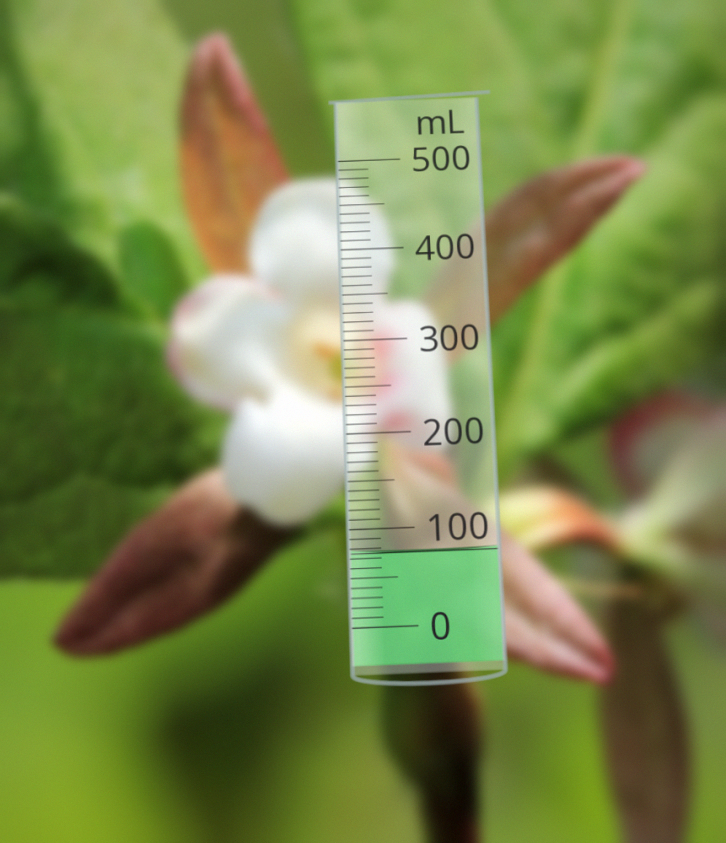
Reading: 75; mL
